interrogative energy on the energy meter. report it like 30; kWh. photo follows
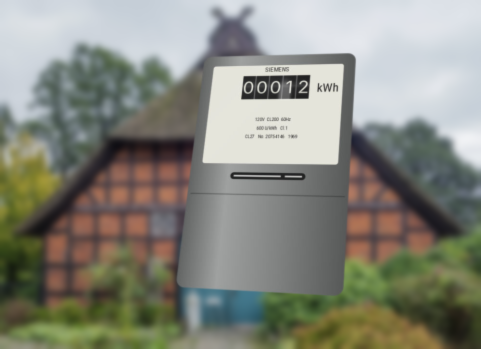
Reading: 12; kWh
